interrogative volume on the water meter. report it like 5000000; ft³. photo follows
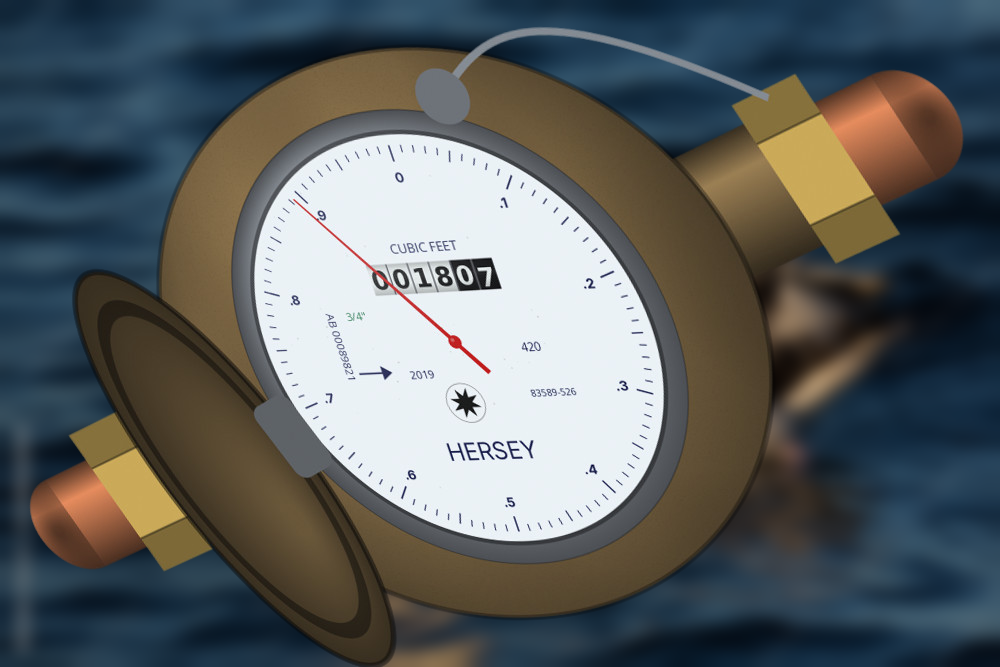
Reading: 1806.89; ft³
